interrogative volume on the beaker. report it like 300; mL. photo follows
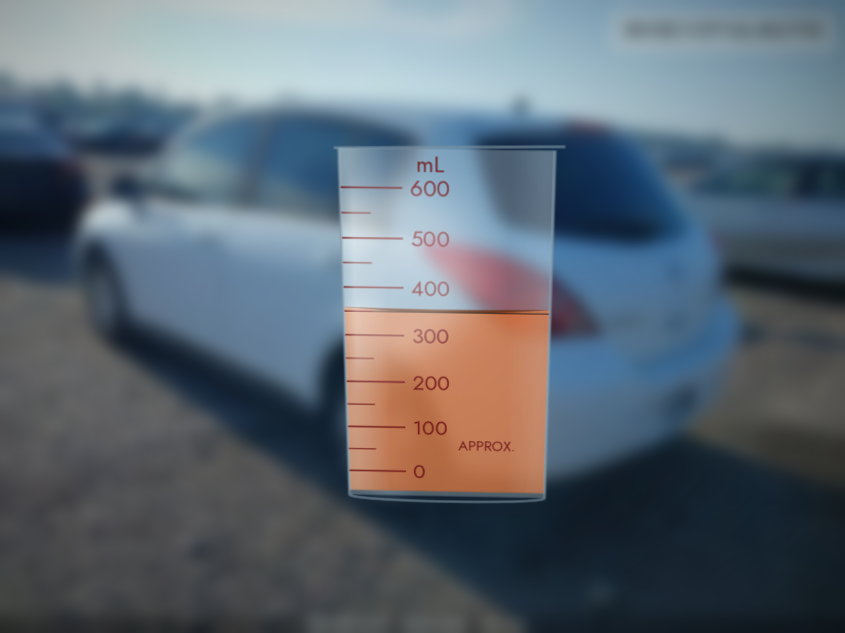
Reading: 350; mL
